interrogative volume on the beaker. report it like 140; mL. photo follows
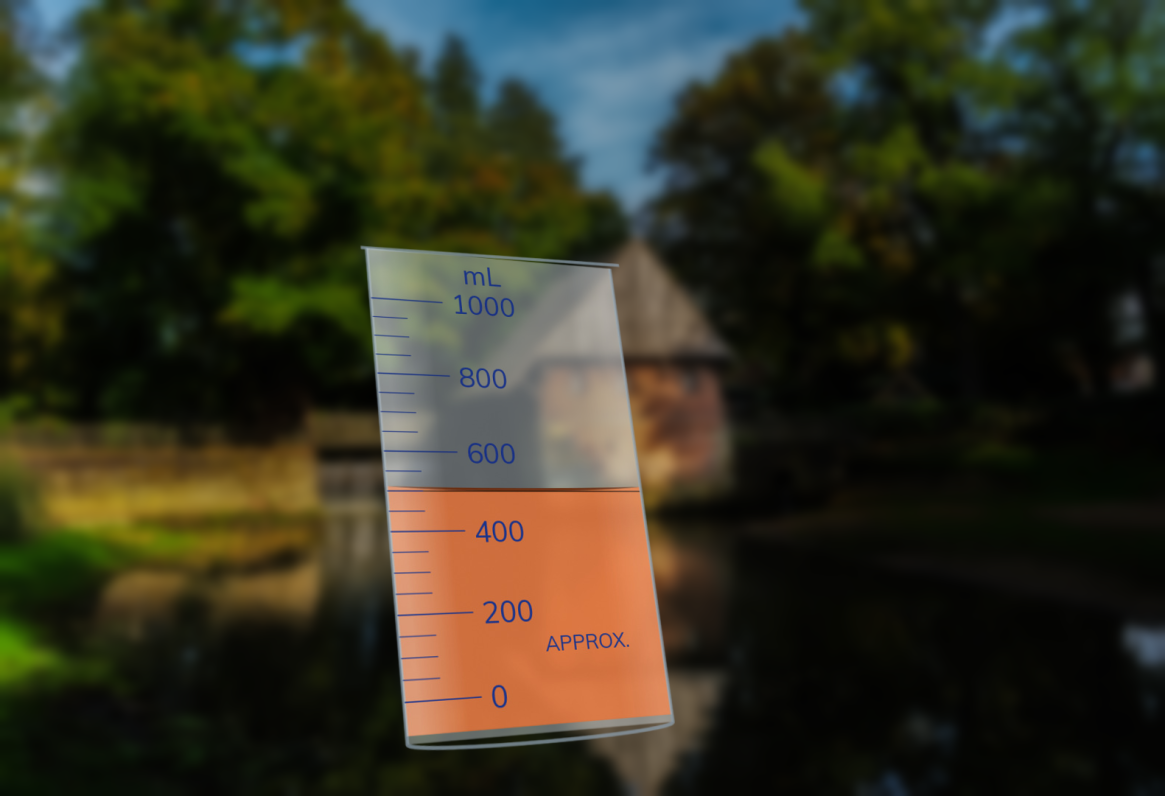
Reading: 500; mL
